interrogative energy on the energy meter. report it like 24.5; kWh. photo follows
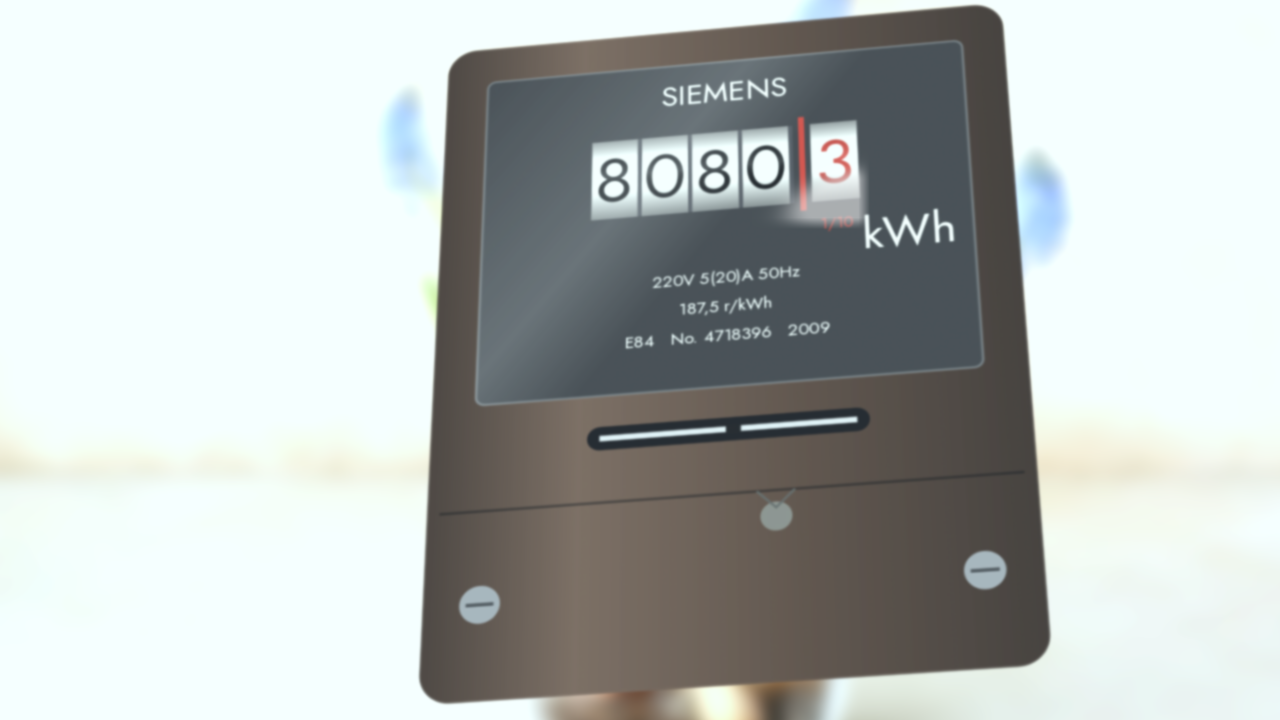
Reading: 8080.3; kWh
